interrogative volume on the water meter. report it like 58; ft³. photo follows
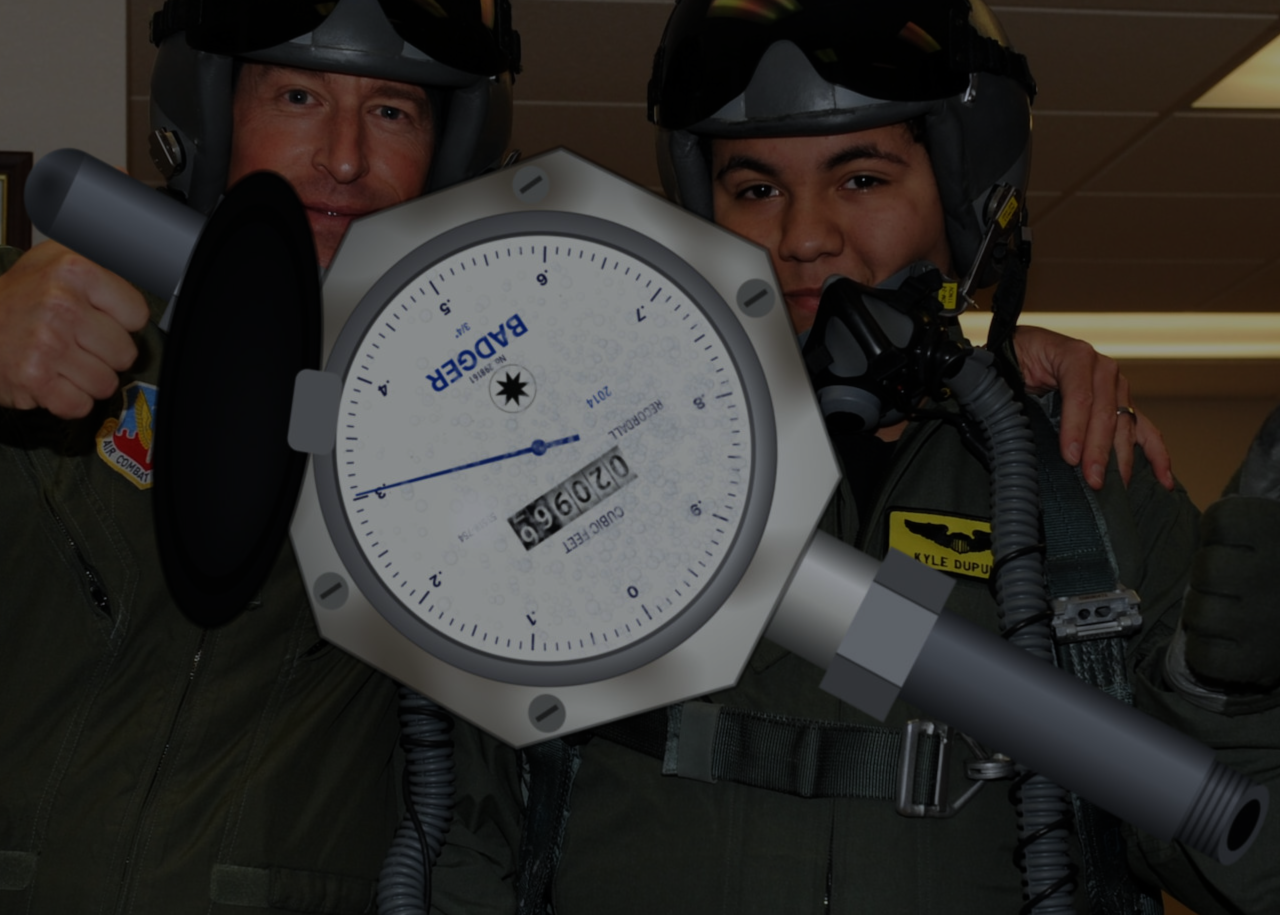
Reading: 20966.30; ft³
